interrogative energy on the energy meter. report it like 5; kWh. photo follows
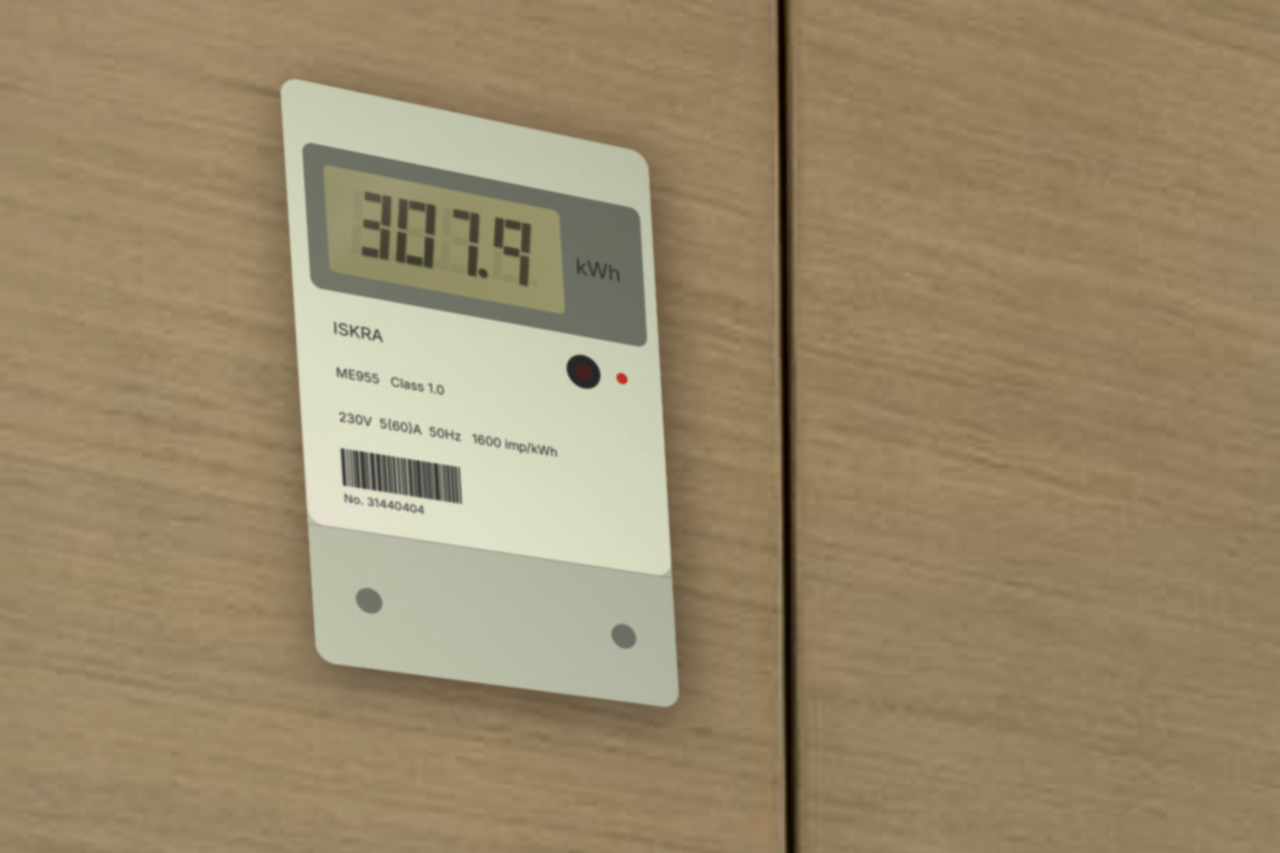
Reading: 307.9; kWh
